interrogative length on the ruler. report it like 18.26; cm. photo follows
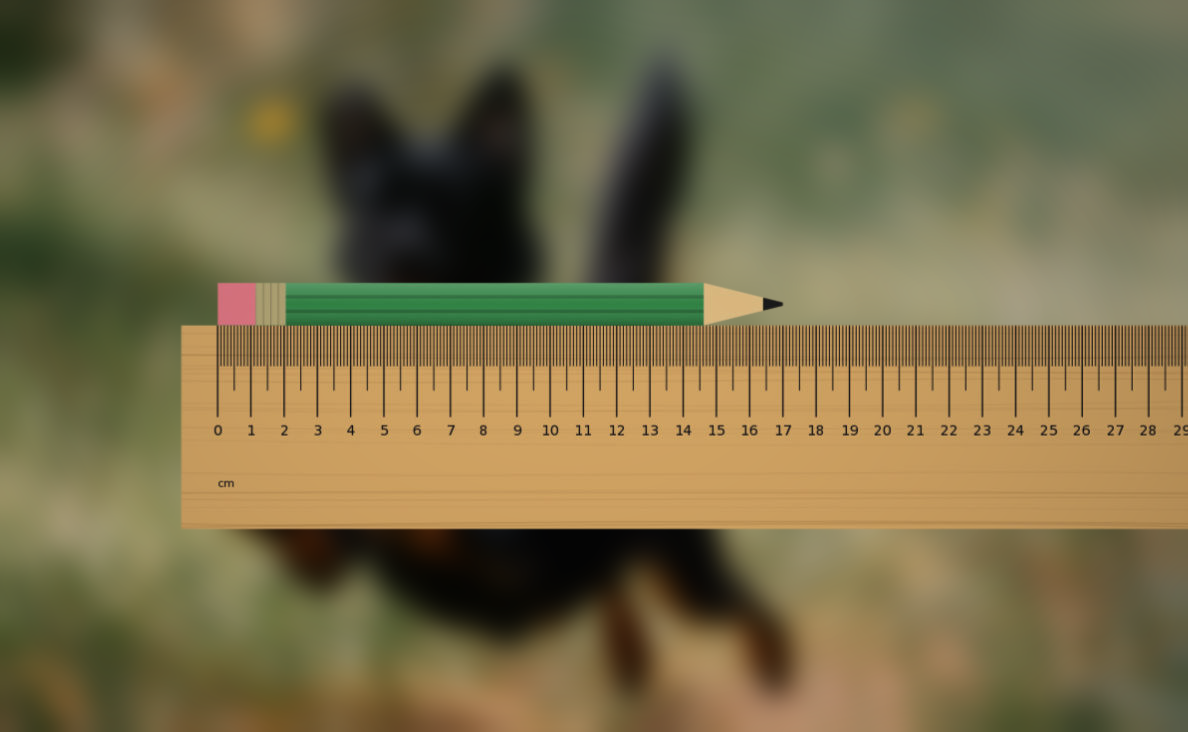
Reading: 17; cm
